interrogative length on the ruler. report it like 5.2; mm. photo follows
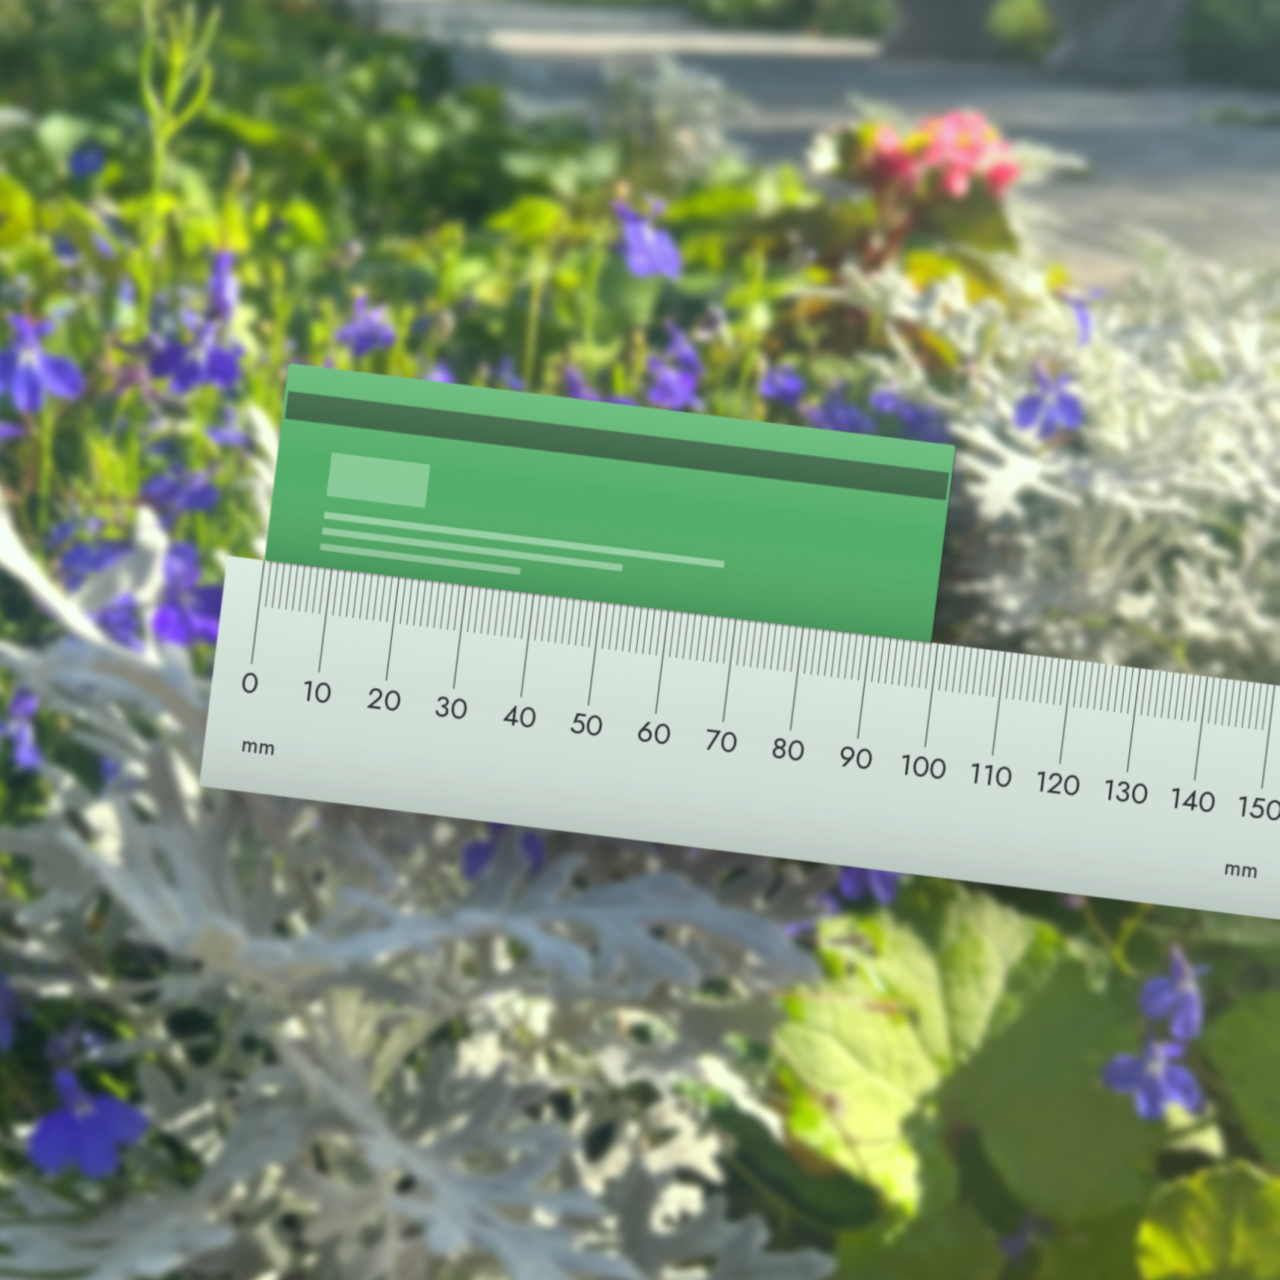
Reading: 99; mm
